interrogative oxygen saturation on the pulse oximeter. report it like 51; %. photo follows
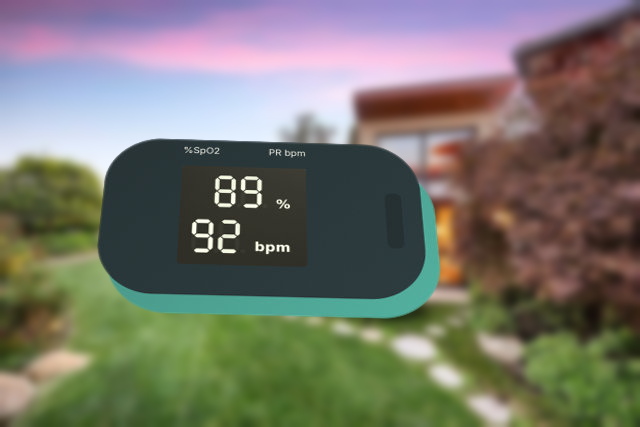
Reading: 89; %
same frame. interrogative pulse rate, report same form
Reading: 92; bpm
